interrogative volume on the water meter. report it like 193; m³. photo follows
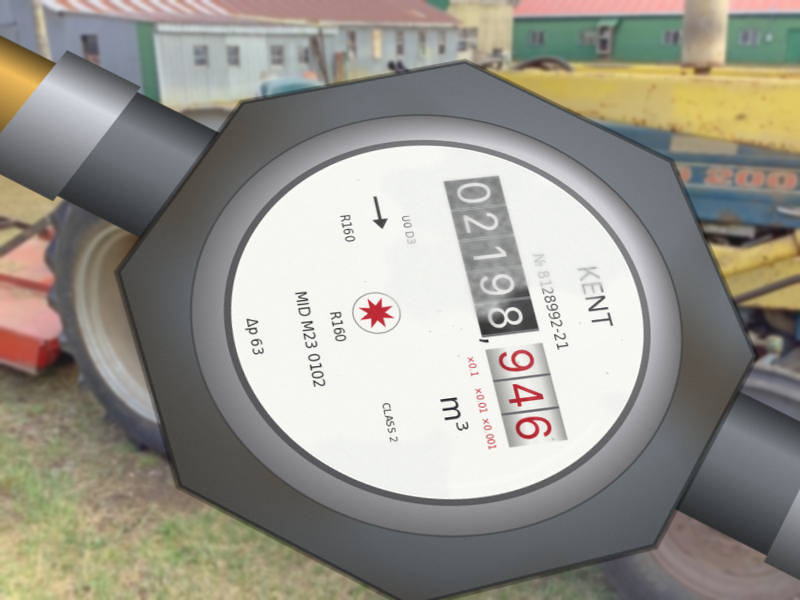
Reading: 2198.946; m³
